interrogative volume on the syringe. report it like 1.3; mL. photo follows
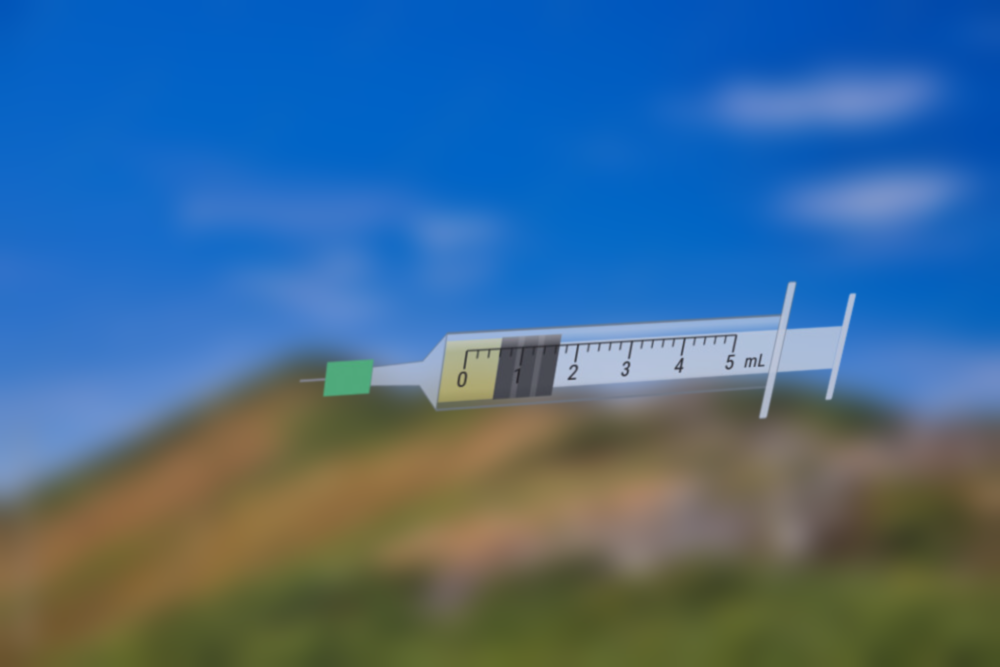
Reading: 0.6; mL
